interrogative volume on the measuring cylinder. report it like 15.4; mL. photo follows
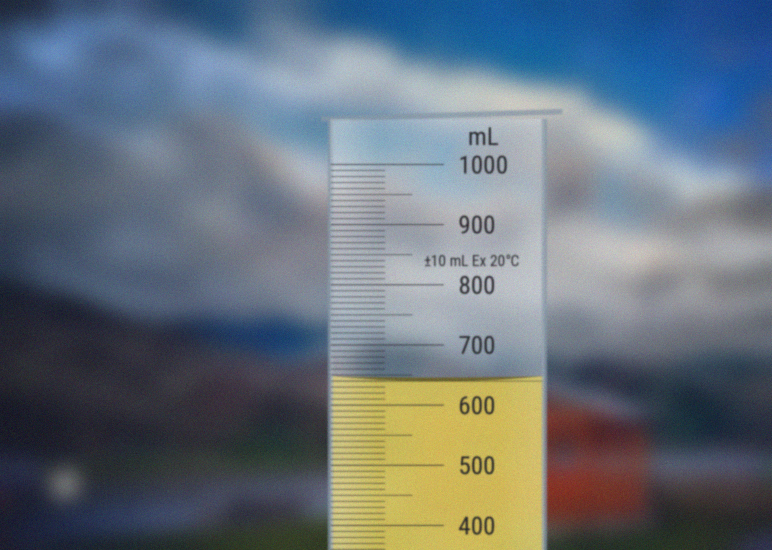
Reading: 640; mL
